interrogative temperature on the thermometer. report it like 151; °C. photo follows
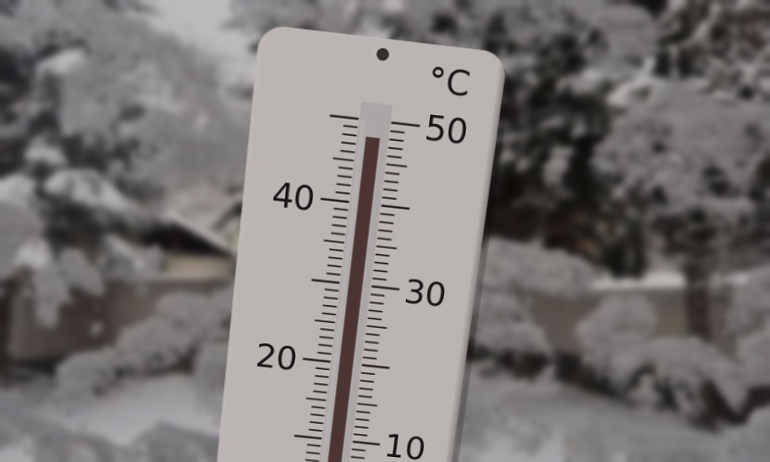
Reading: 48; °C
